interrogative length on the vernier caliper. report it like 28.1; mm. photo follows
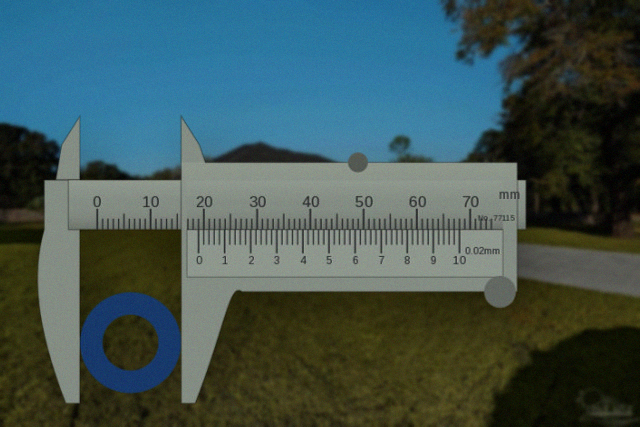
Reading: 19.0; mm
